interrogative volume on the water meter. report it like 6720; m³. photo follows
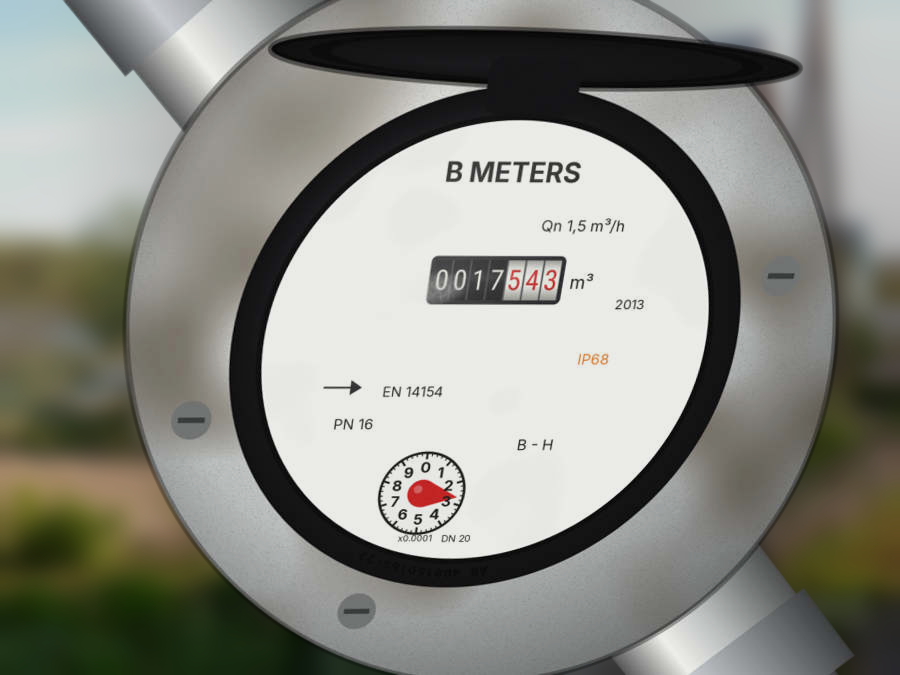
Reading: 17.5432; m³
